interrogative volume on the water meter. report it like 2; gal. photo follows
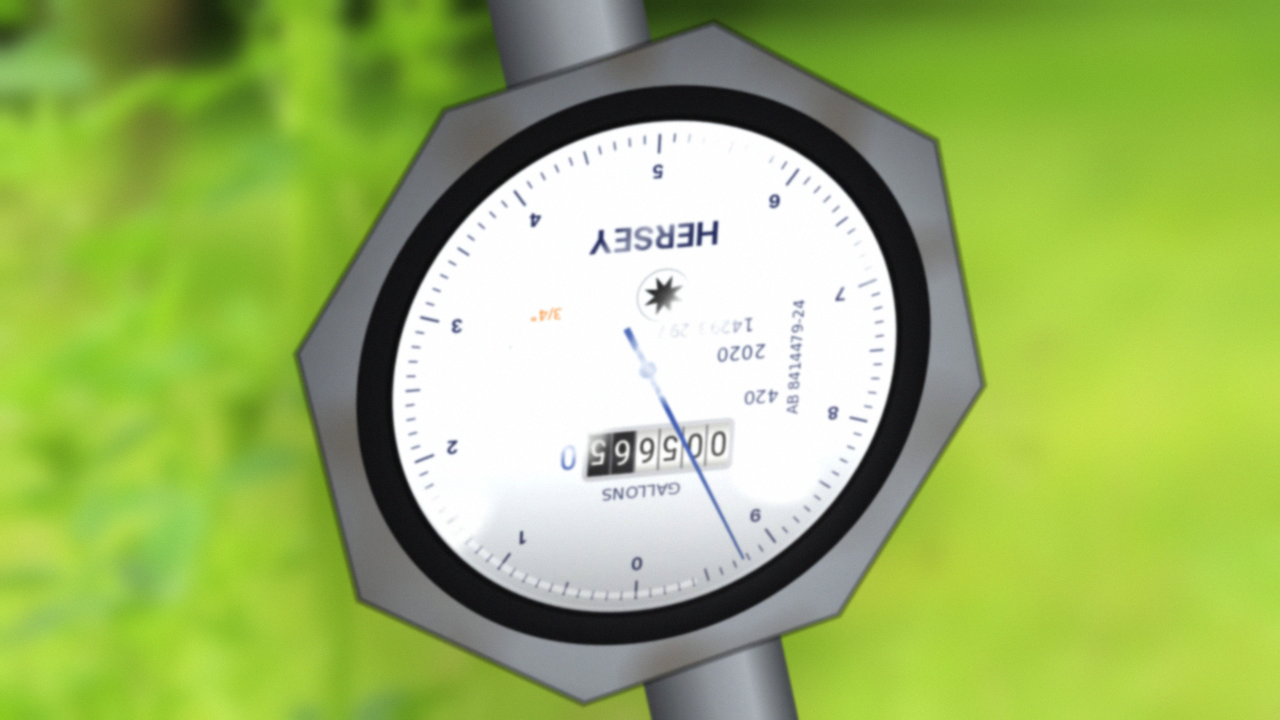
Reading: 56649.2; gal
